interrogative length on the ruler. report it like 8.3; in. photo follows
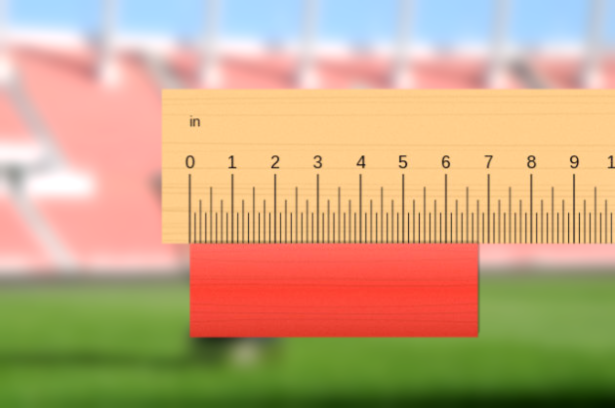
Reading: 6.75; in
